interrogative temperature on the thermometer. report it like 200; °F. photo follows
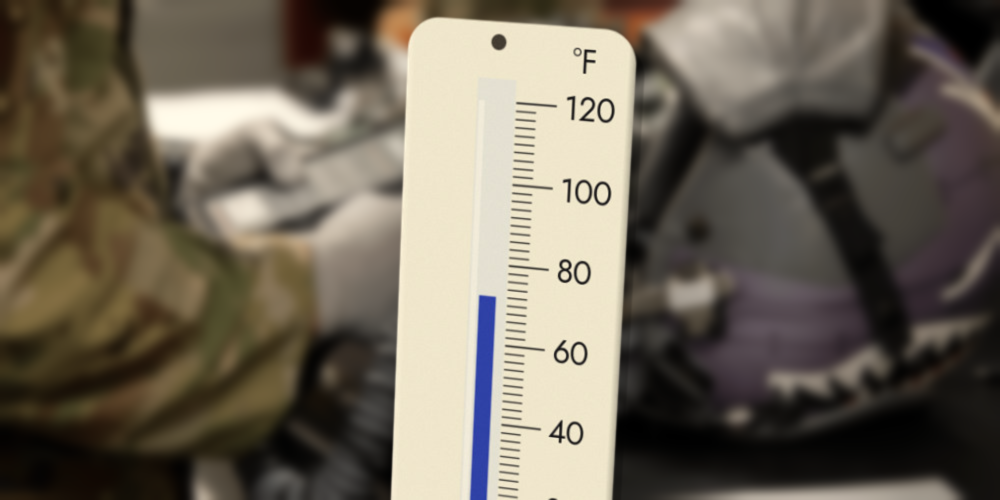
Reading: 72; °F
